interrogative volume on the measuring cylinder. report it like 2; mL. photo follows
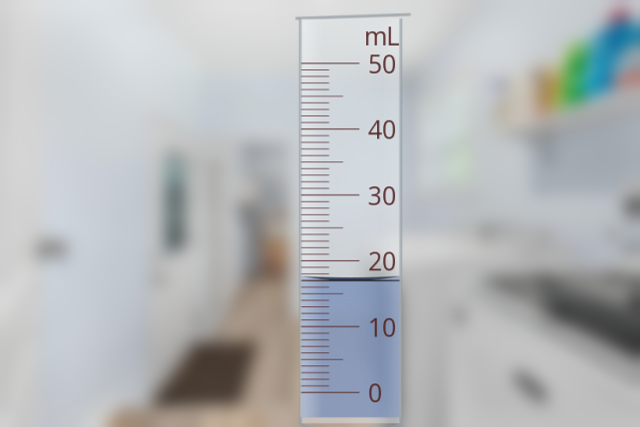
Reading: 17; mL
